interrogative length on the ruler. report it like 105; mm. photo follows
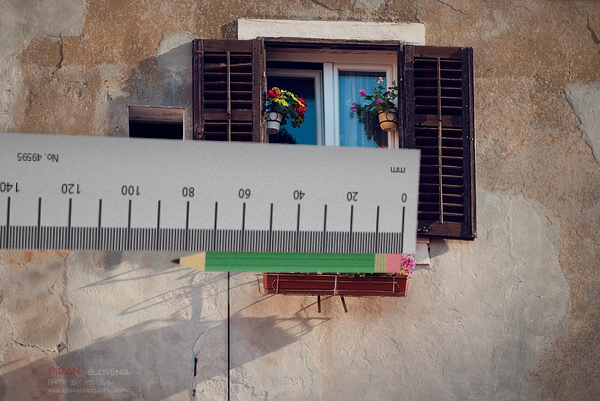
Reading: 85; mm
